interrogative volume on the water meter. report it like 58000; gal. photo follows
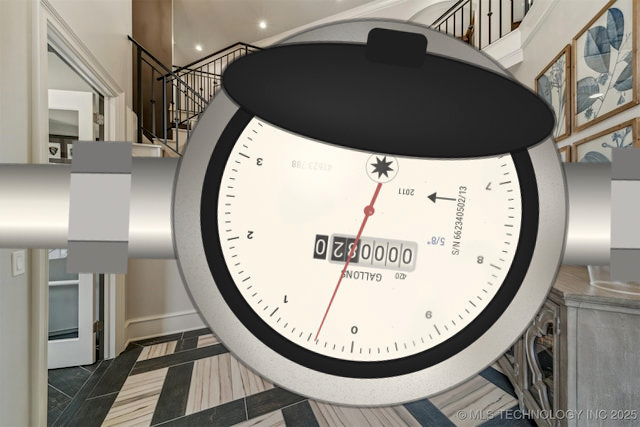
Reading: 820.4; gal
